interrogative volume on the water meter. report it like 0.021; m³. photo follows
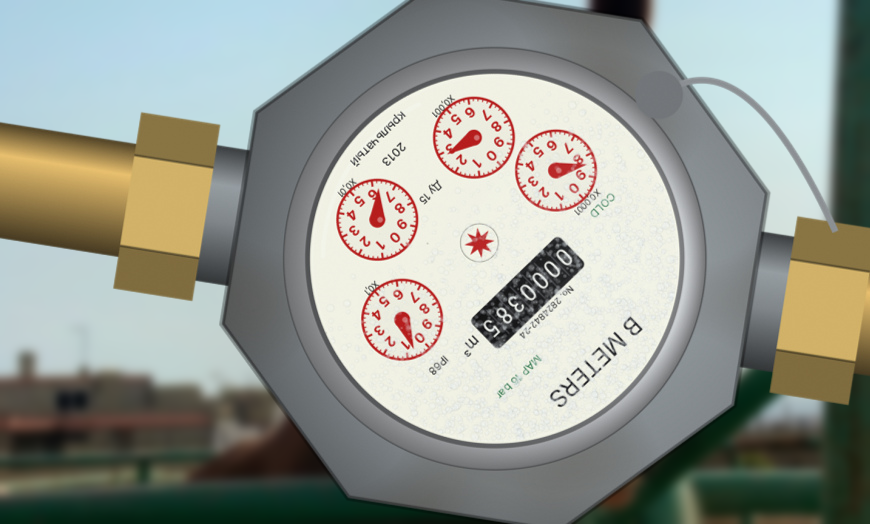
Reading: 385.0628; m³
